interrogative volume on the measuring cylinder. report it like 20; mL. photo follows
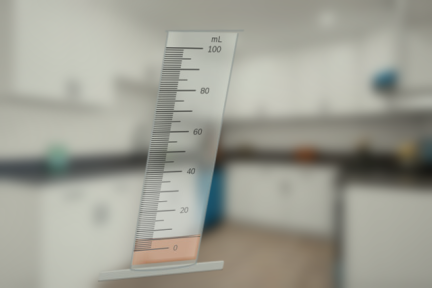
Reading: 5; mL
